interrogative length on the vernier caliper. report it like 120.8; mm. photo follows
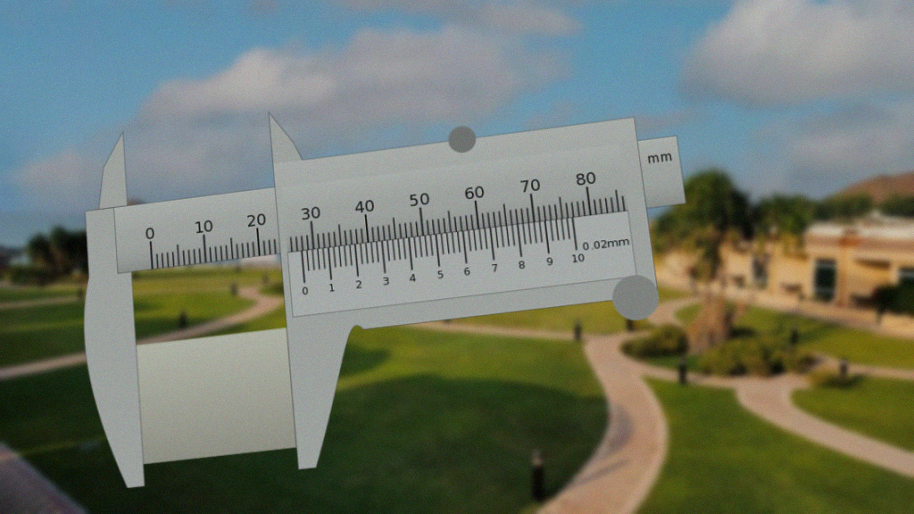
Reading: 27.8; mm
